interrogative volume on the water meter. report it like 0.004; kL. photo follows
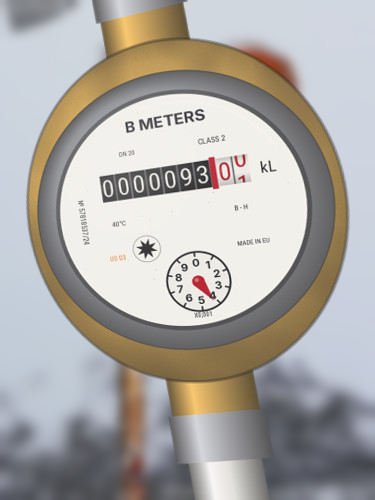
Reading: 93.004; kL
